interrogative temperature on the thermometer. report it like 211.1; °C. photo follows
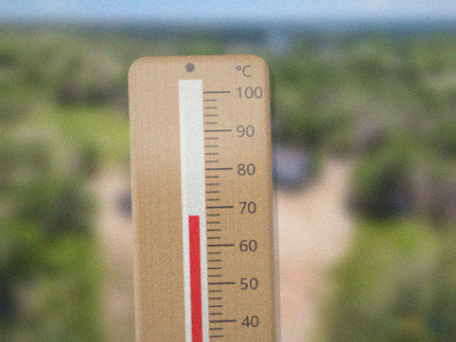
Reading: 68; °C
